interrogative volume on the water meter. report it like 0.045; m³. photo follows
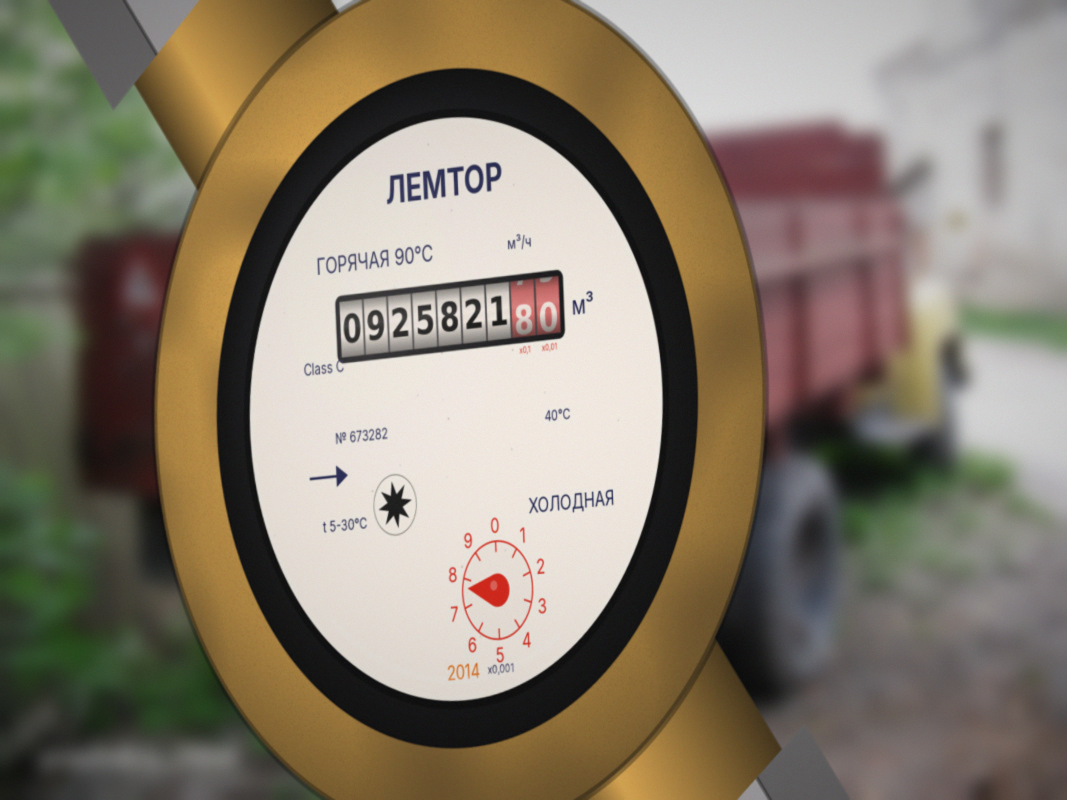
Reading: 925821.797; m³
